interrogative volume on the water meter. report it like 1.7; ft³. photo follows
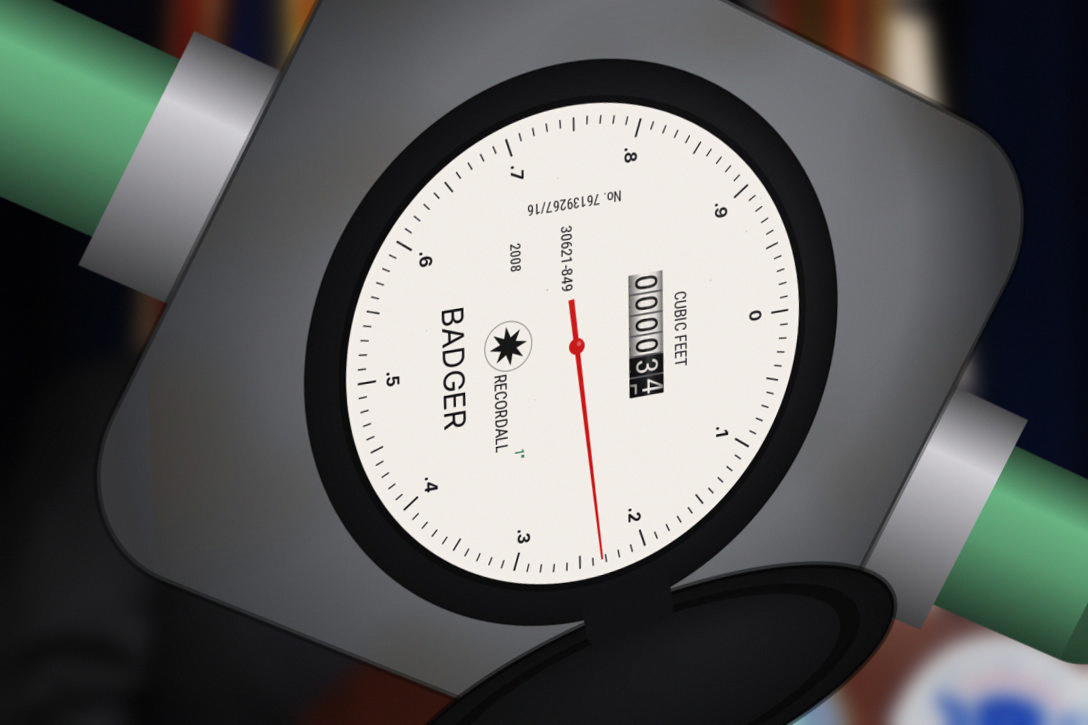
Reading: 34.23; ft³
